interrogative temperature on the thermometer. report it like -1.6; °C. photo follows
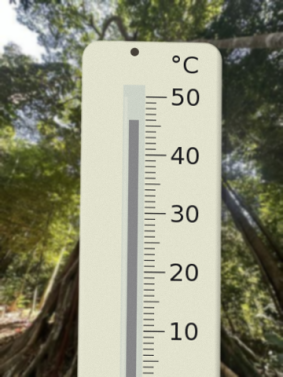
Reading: 46; °C
